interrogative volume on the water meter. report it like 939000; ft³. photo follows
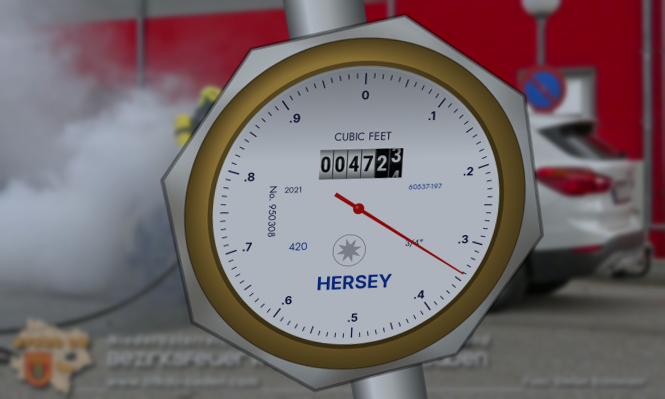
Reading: 4723.34; ft³
